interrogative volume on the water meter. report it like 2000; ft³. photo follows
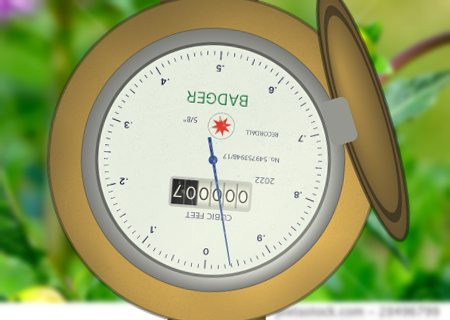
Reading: 6.96; ft³
